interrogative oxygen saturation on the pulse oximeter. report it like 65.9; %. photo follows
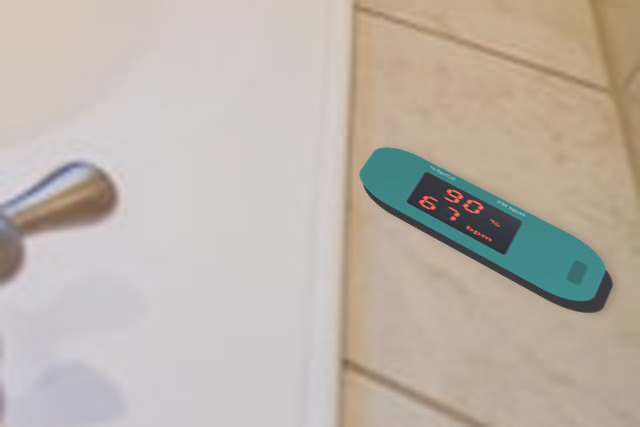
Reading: 90; %
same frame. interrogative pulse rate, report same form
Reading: 67; bpm
